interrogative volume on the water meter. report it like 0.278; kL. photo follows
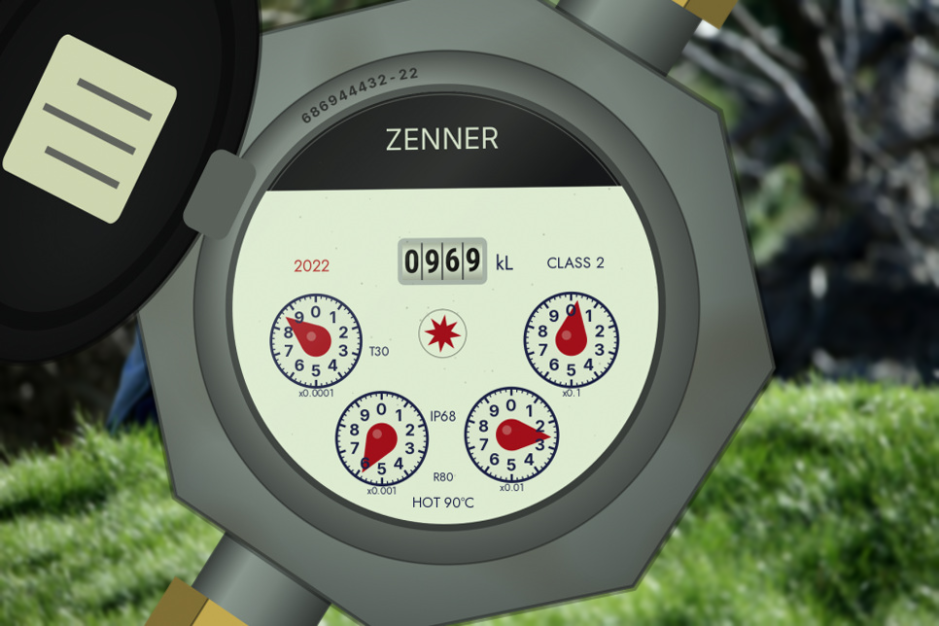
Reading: 969.0258; kL
